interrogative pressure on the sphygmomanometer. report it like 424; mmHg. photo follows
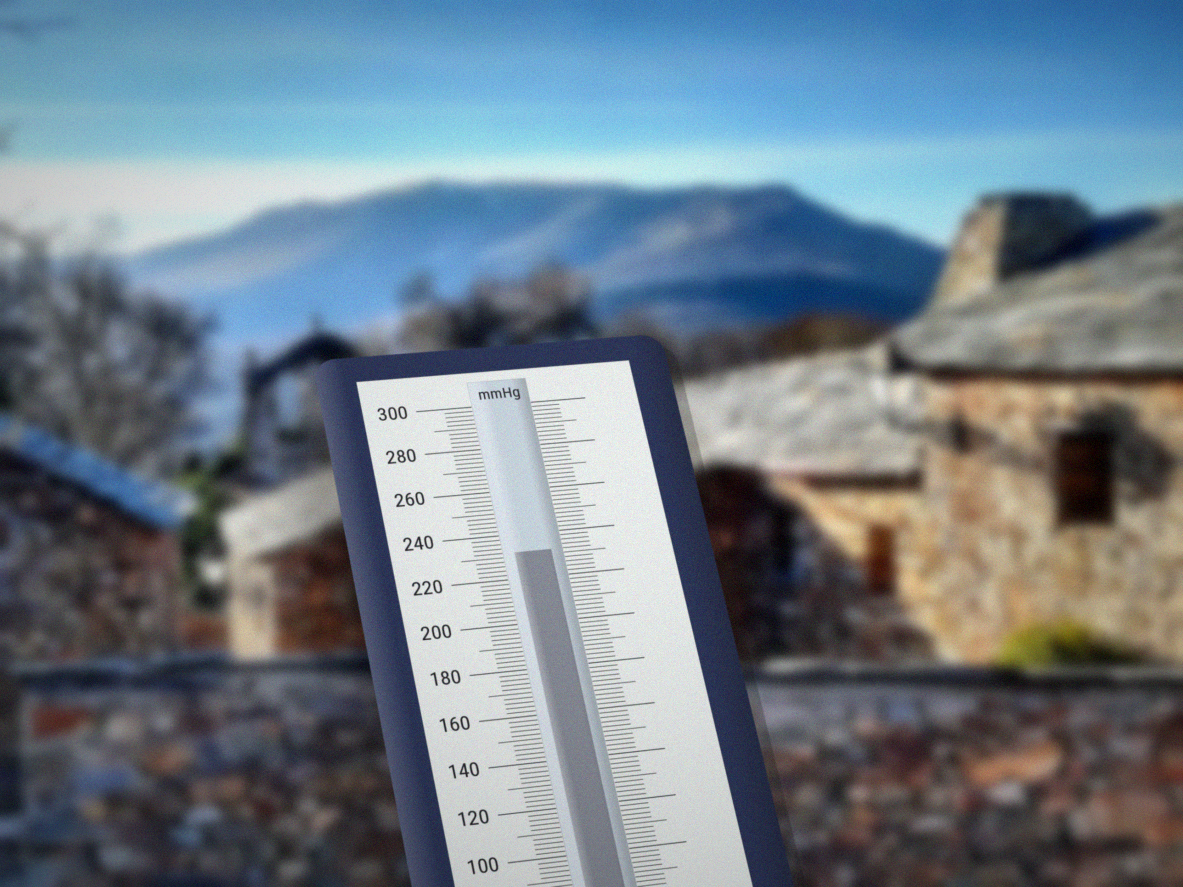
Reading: 232; mmHg
